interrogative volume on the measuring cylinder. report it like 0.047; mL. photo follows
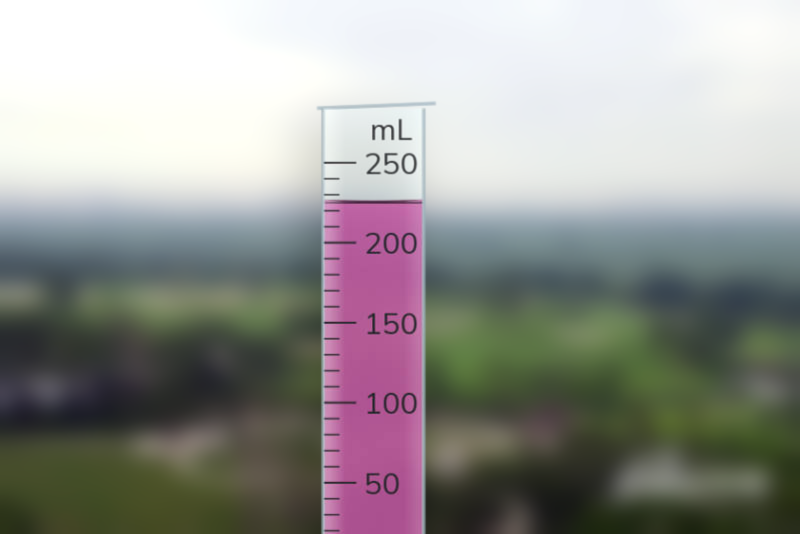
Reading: 225; mL
